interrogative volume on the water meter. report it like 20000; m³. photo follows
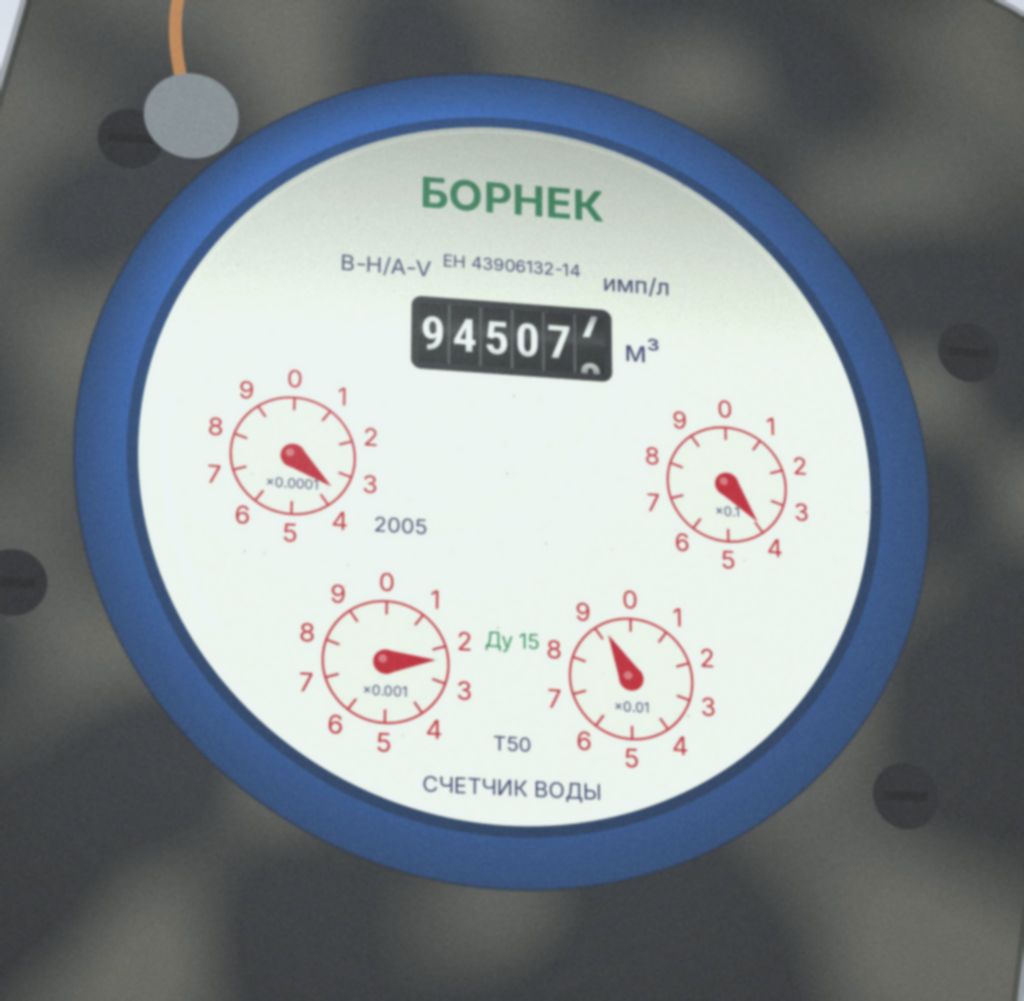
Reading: 945077.3923; m³
